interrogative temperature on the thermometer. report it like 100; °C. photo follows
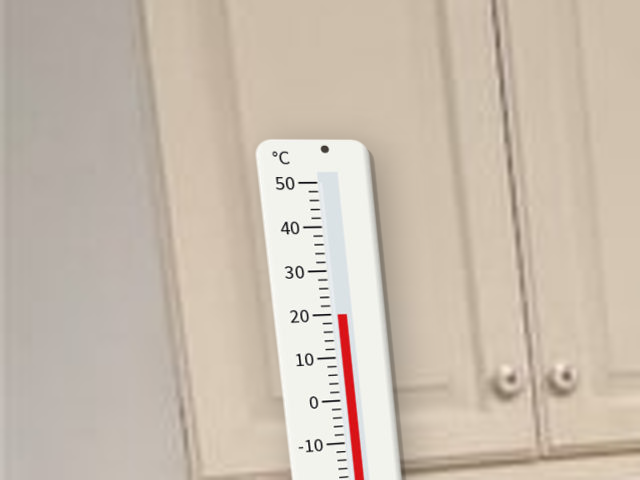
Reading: 20; °C
